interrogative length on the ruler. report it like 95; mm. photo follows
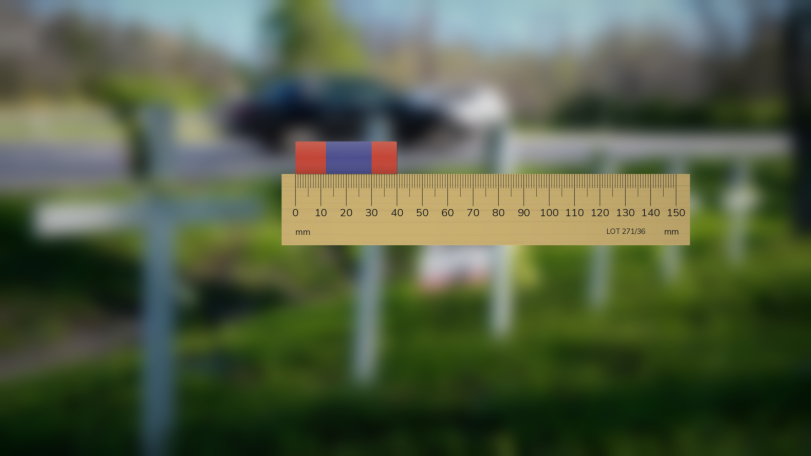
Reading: 40; mm
